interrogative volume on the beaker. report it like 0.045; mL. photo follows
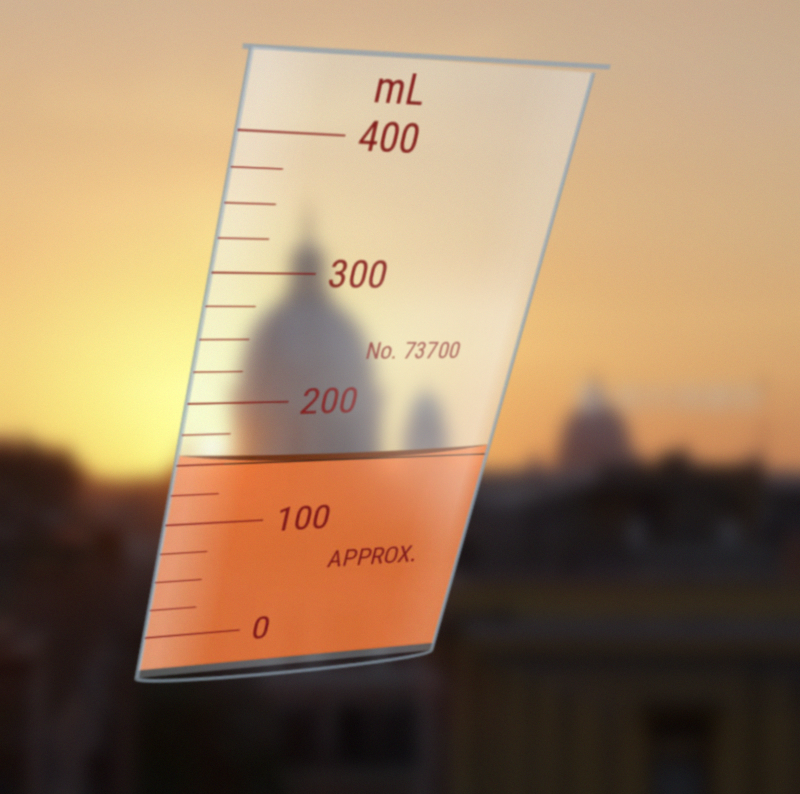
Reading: 150; mL
